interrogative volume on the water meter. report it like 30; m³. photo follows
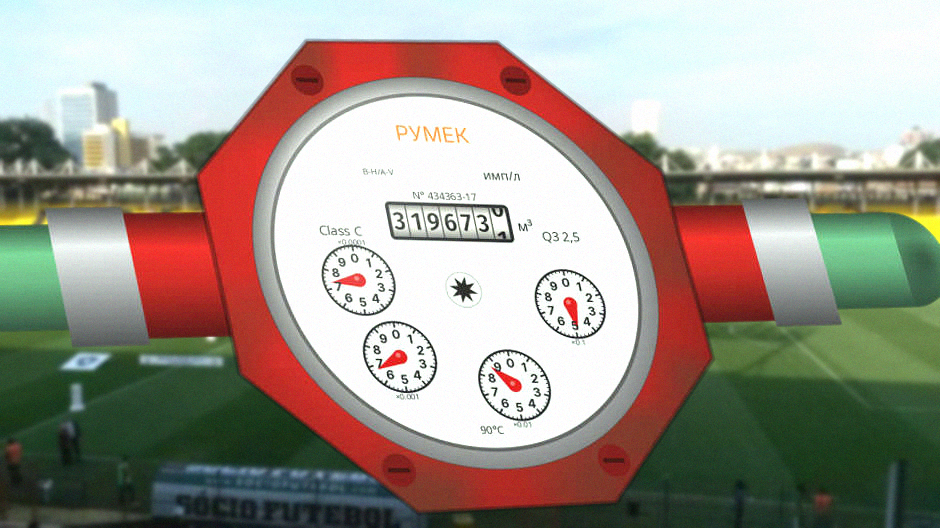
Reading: 3196730.4867; m³
